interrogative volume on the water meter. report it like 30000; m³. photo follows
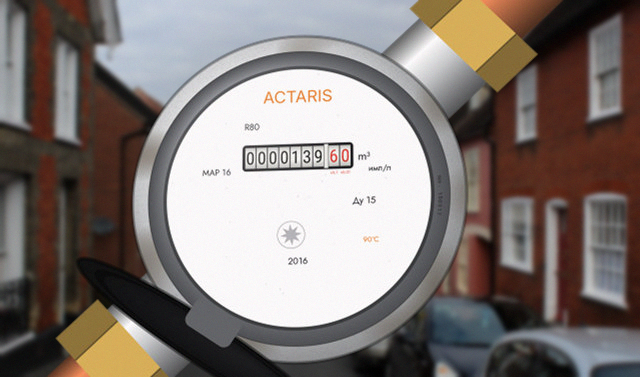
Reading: 139.60; m³
